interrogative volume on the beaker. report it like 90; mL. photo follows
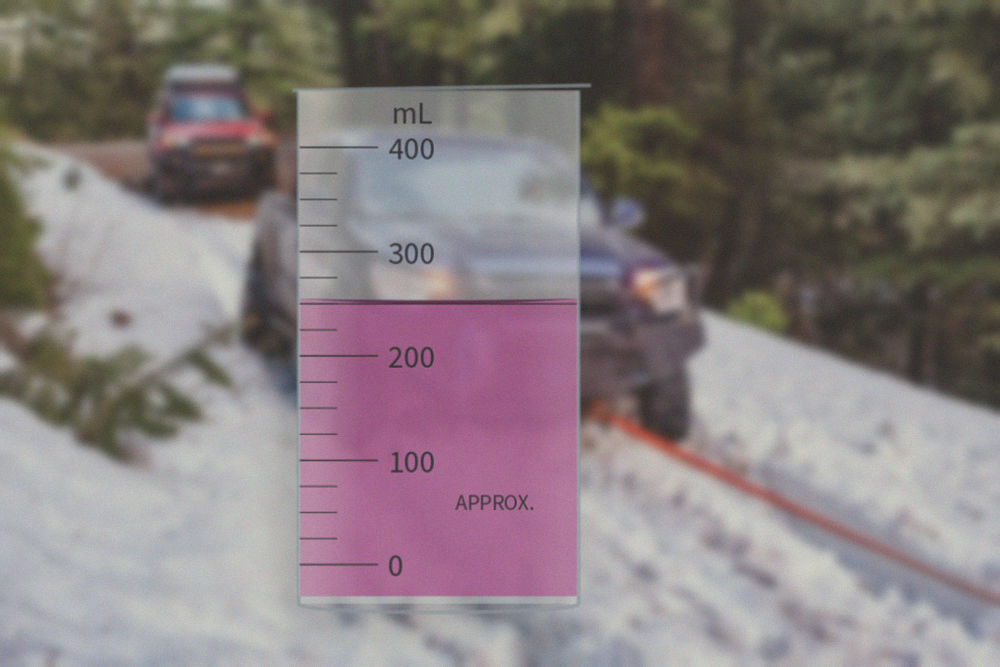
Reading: 250; mL
